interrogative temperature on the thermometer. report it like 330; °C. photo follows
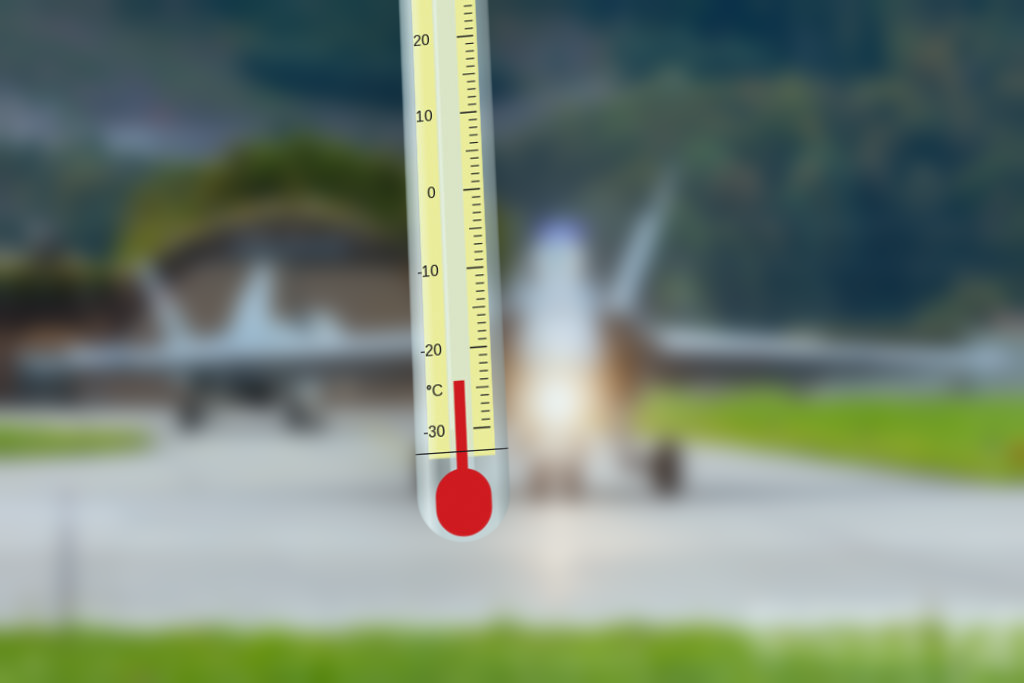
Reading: -24; °C
